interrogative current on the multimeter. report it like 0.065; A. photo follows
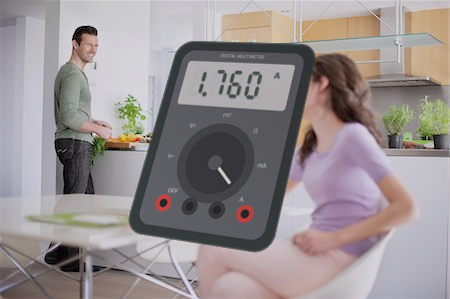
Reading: 1.760; A
